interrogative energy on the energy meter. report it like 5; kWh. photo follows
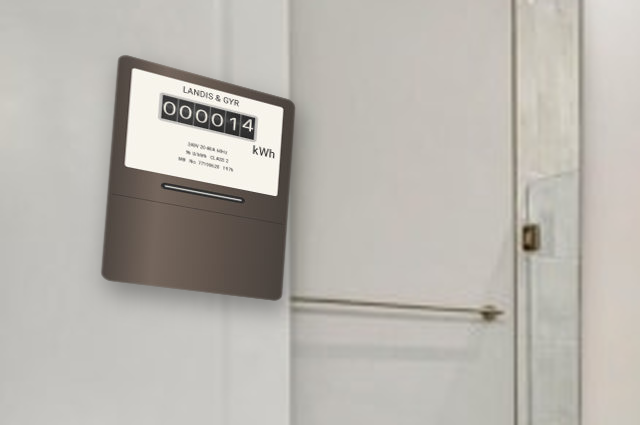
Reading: 14; kWh
